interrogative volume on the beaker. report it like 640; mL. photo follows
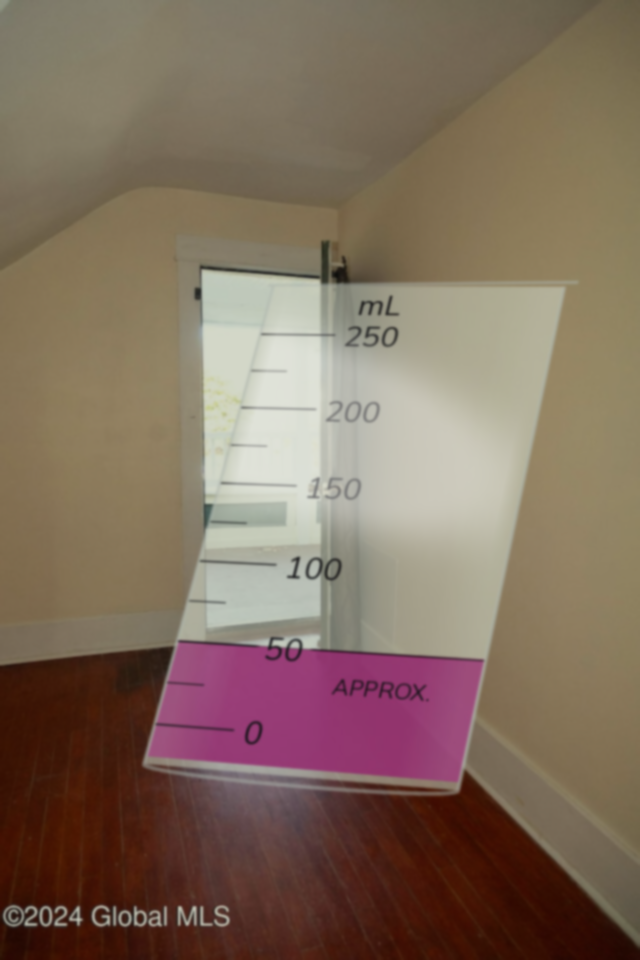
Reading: 50; mL
